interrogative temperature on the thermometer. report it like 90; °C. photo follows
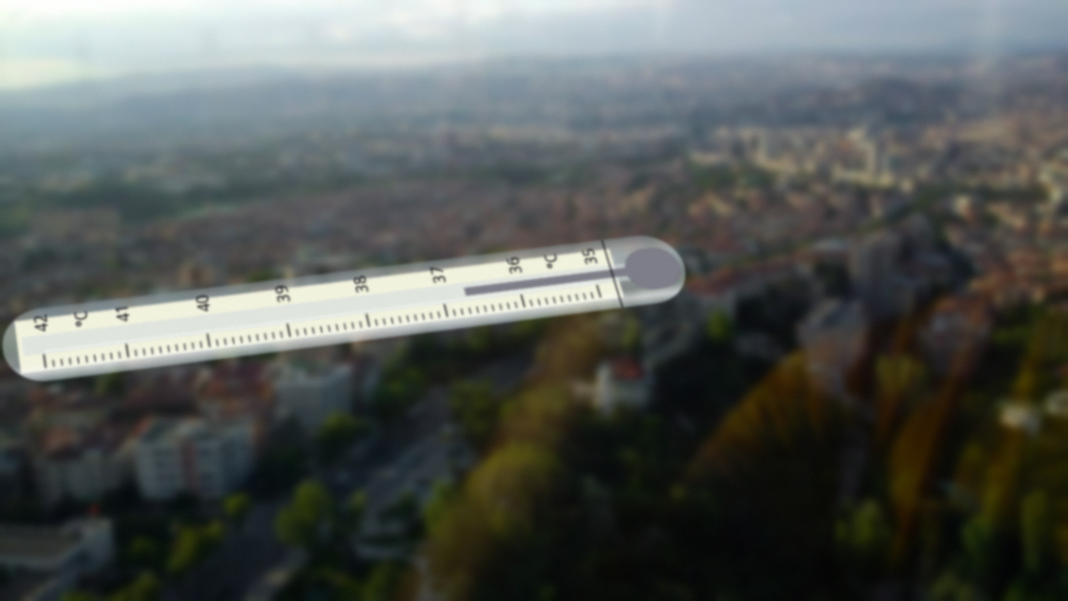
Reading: 36.7; °C
